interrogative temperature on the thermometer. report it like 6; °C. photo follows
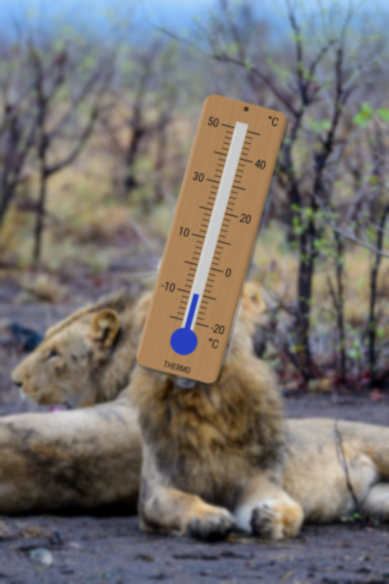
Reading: -10; °C
